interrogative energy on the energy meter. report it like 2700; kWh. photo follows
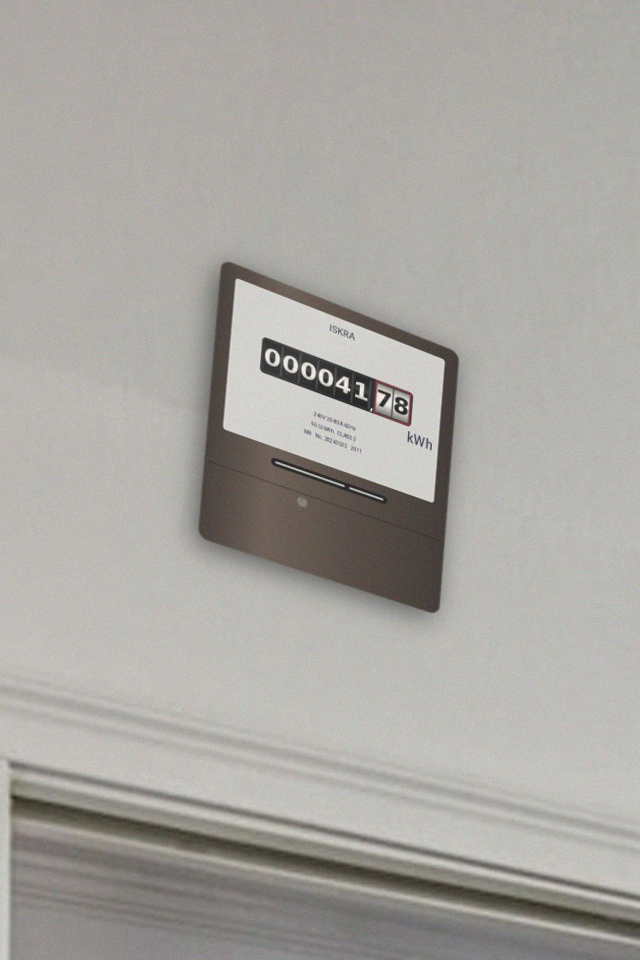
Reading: 41.78; kWh
